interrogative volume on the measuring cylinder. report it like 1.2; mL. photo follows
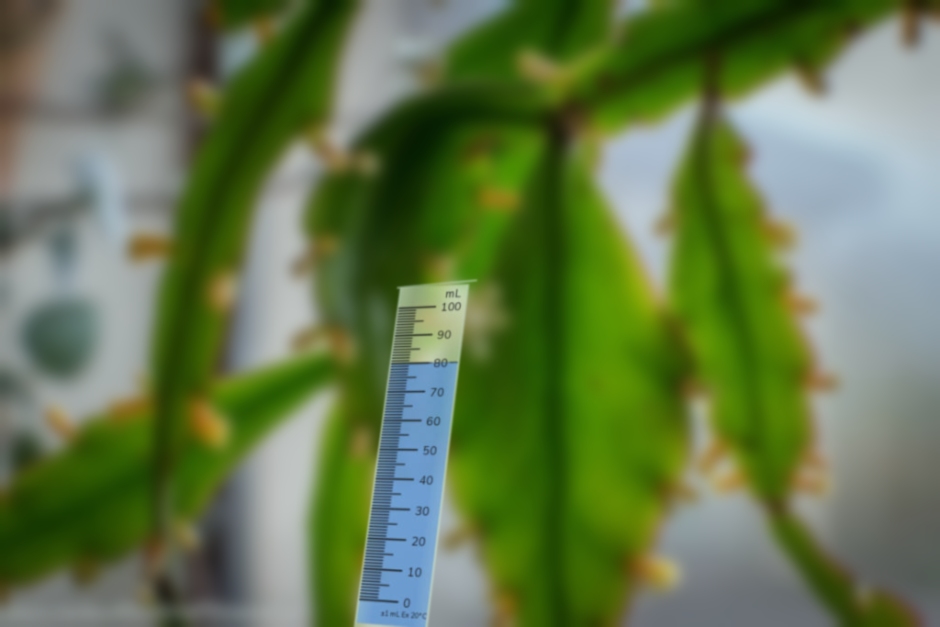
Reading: 80; mL
